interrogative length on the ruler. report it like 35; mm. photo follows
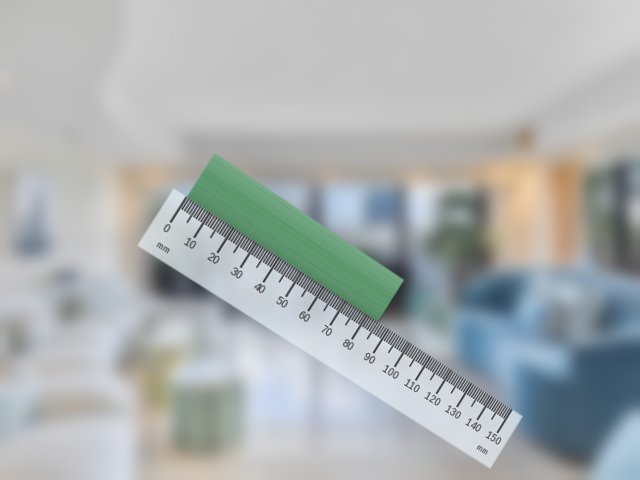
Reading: 85; mm
